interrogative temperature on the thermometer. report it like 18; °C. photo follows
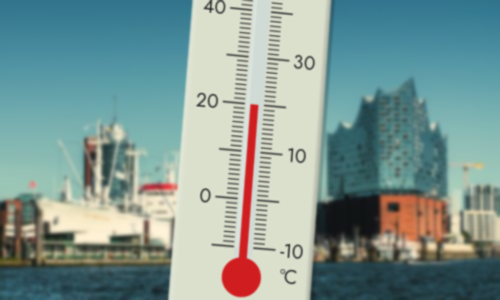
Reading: 20; °C
